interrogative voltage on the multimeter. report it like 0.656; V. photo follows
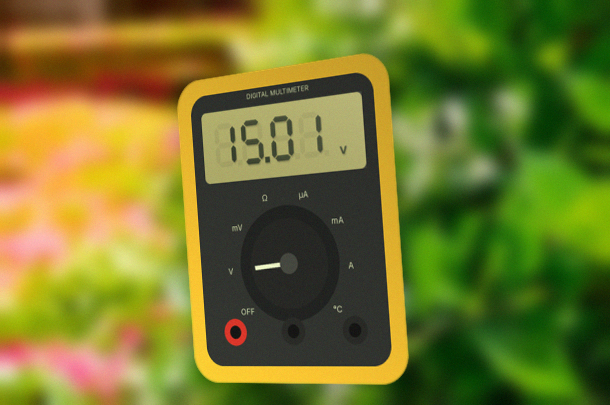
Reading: 15.01; V
